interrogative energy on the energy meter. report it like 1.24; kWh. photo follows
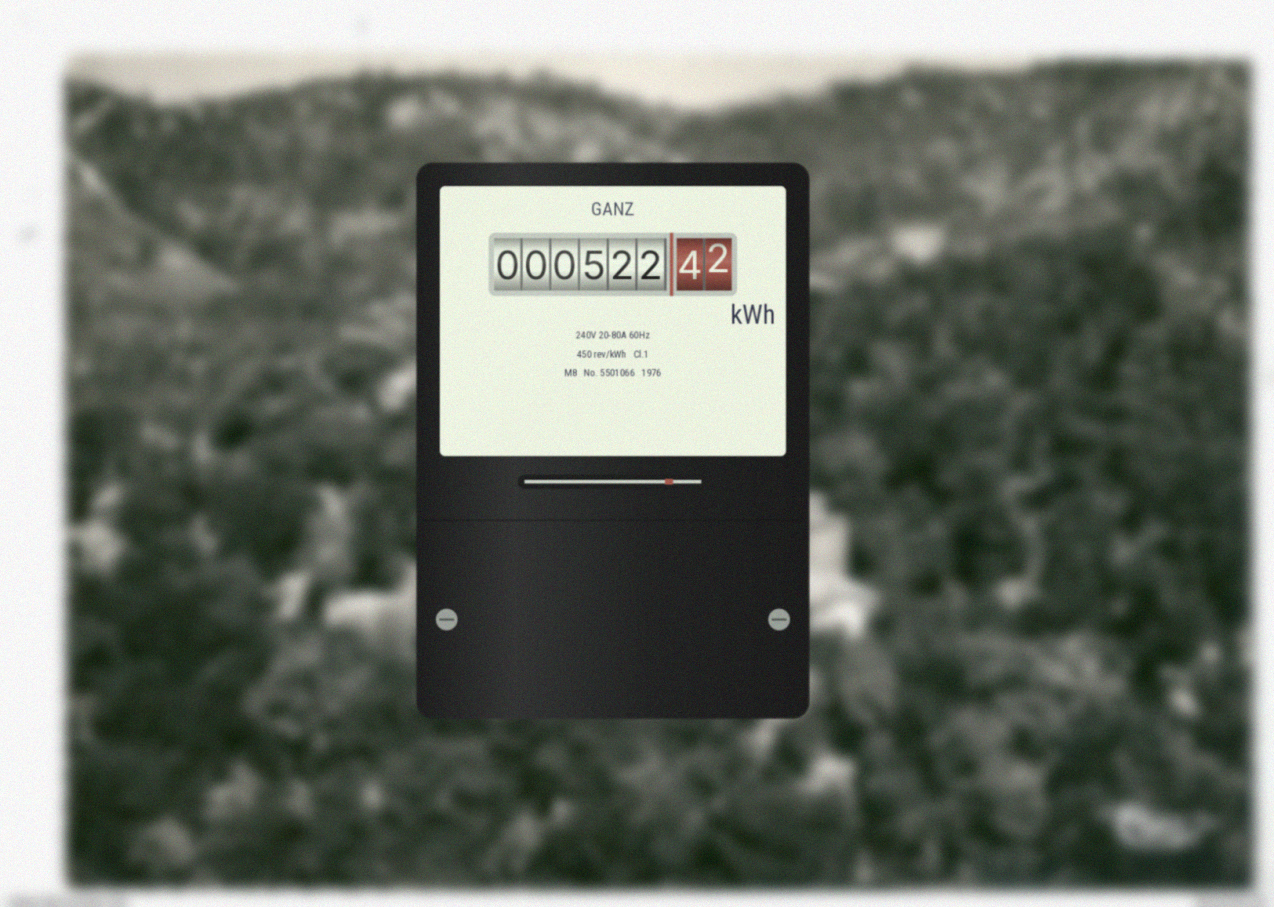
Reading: 522.42; kWh
